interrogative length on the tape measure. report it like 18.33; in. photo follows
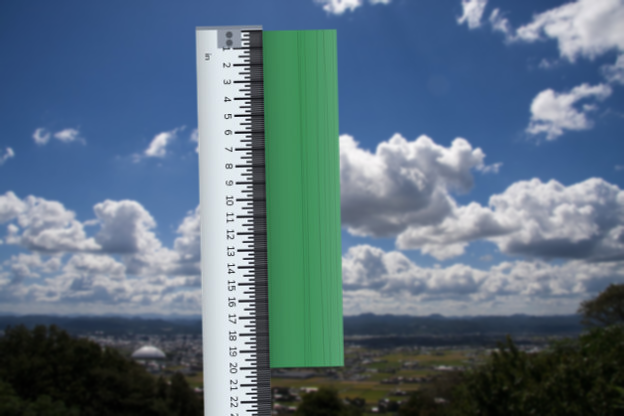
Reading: 20; in
